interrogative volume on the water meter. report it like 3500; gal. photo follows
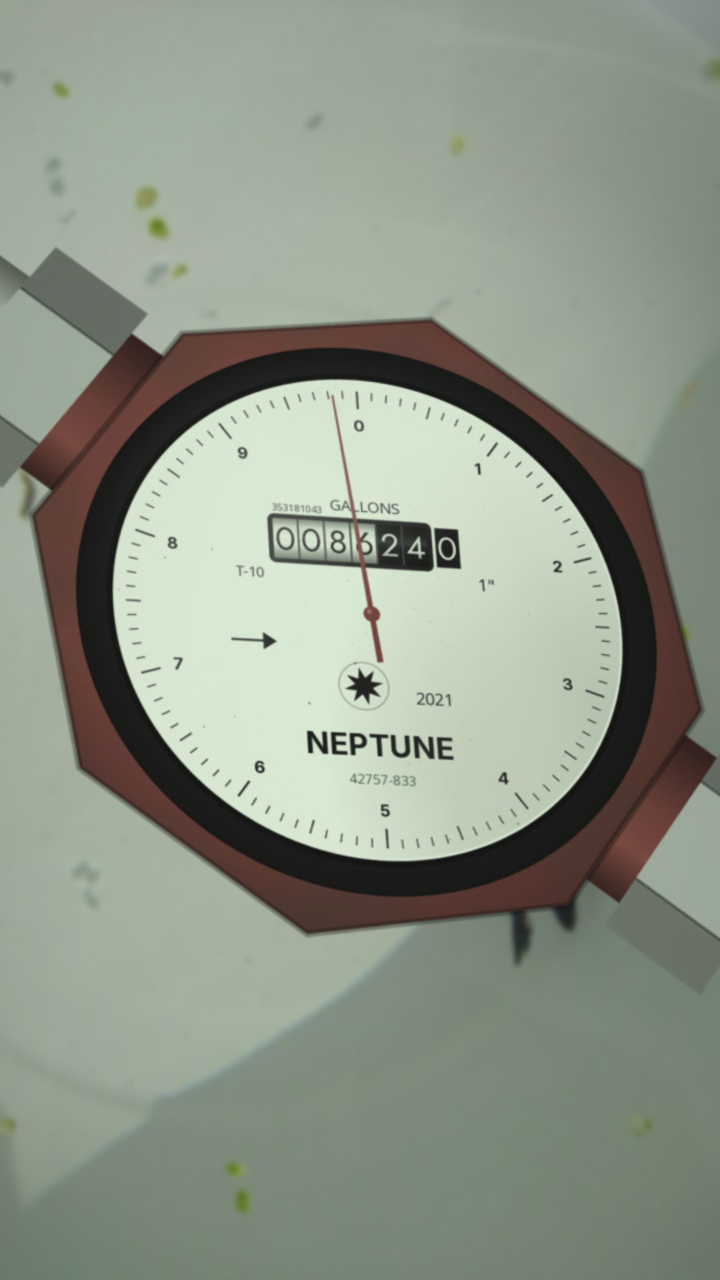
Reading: 86239.8; gal
